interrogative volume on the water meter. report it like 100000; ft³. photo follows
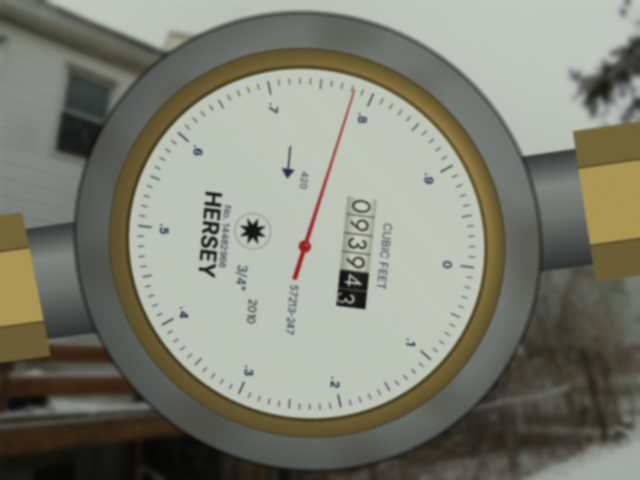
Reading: 93942.78; ft³
